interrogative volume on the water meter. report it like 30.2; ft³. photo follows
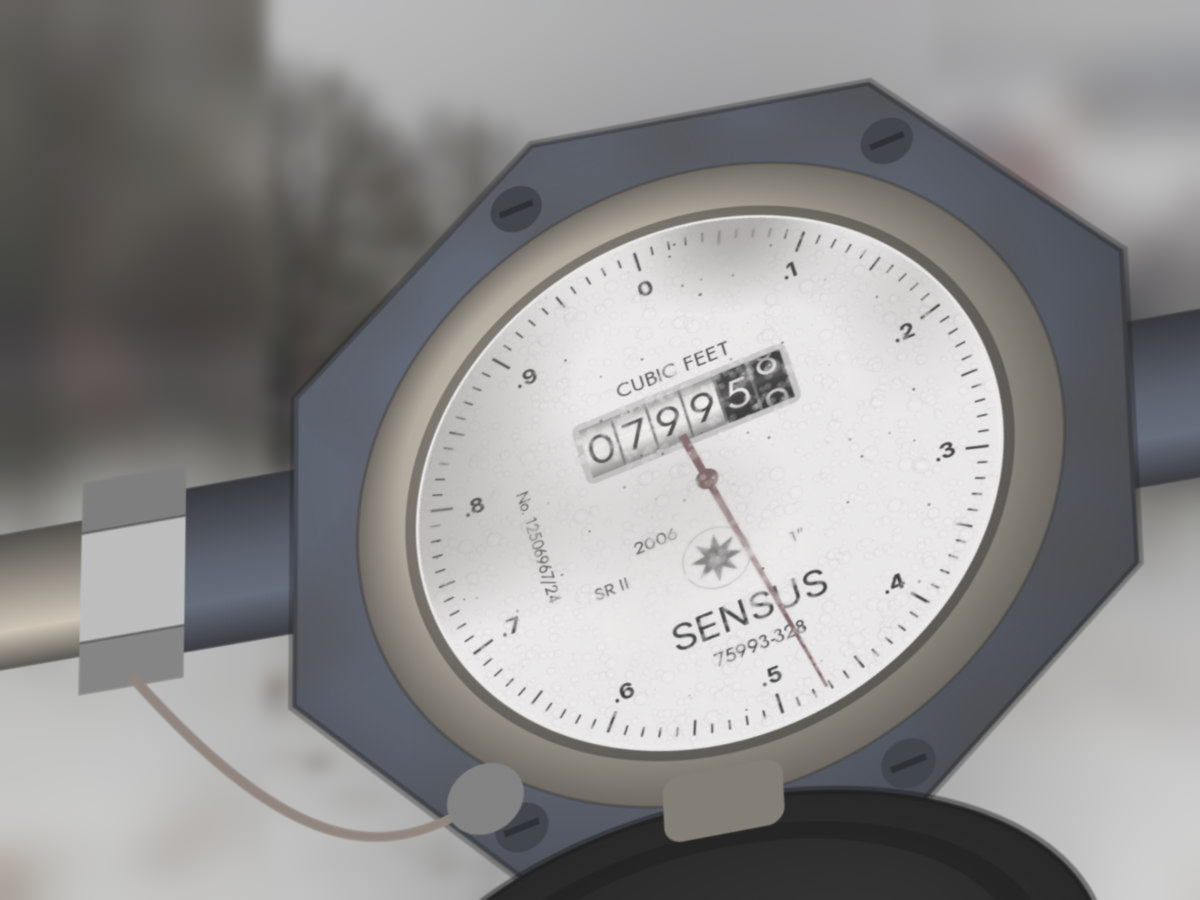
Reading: 79958.47; ft³
